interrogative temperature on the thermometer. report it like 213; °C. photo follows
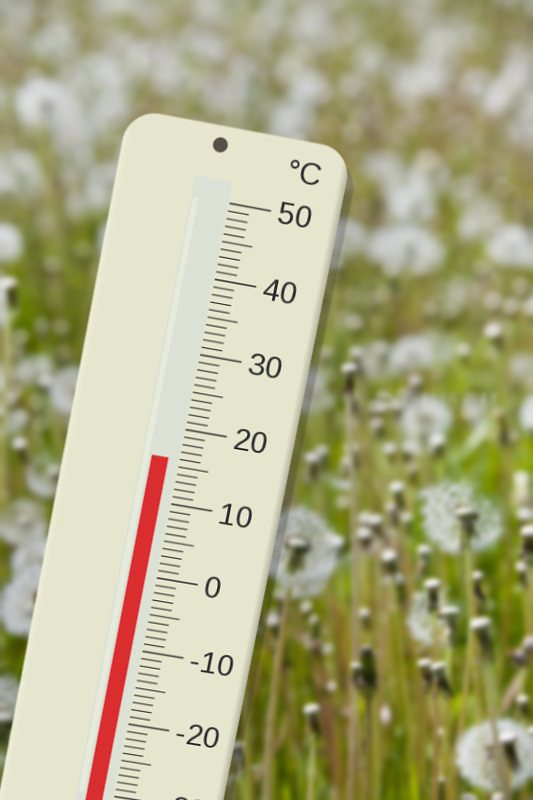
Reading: 16; °C
